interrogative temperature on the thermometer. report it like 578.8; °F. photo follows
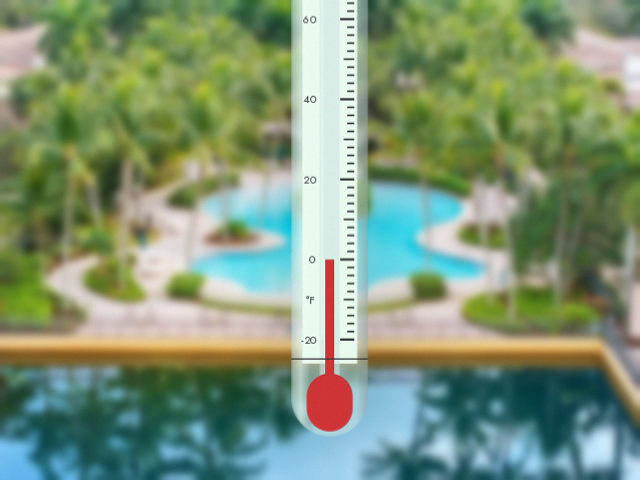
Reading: 0; °F
